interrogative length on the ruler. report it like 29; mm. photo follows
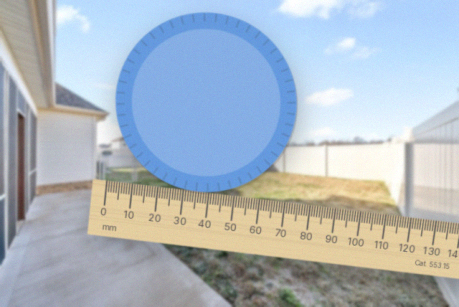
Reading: 70; mm
